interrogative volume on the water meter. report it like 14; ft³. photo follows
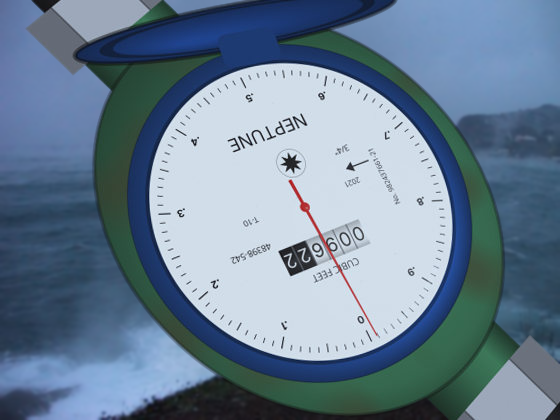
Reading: 9621.99; ft³
